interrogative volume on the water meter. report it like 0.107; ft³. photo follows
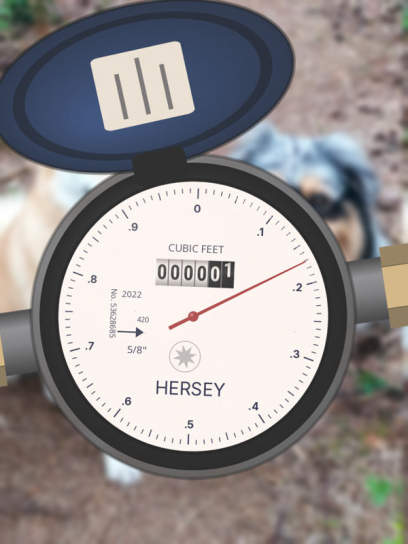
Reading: 1.17; ft³
